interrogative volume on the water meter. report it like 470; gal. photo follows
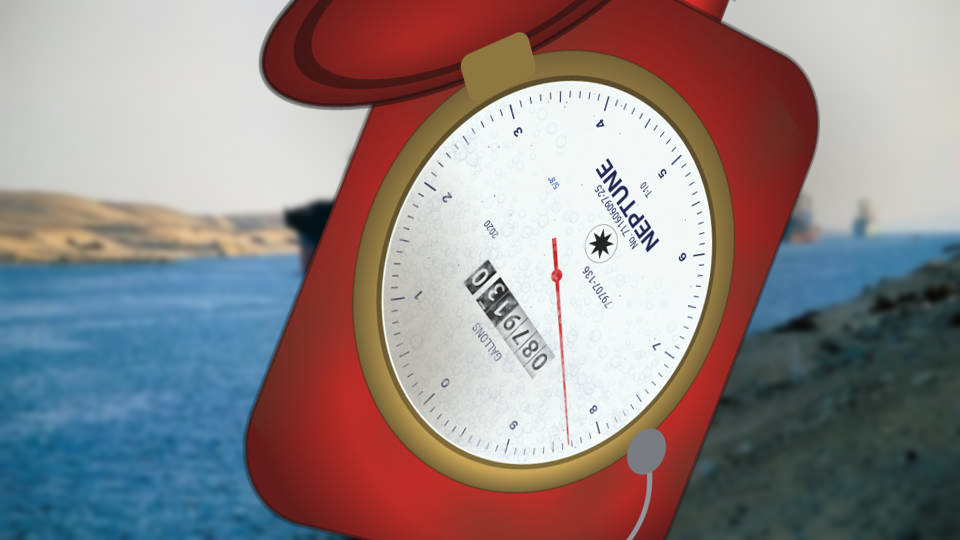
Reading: 879128.3; gal
